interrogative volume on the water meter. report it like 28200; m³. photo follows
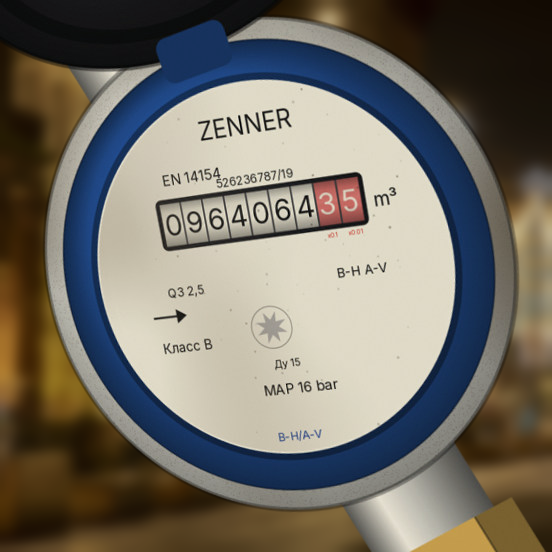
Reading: 964064.35; m³
